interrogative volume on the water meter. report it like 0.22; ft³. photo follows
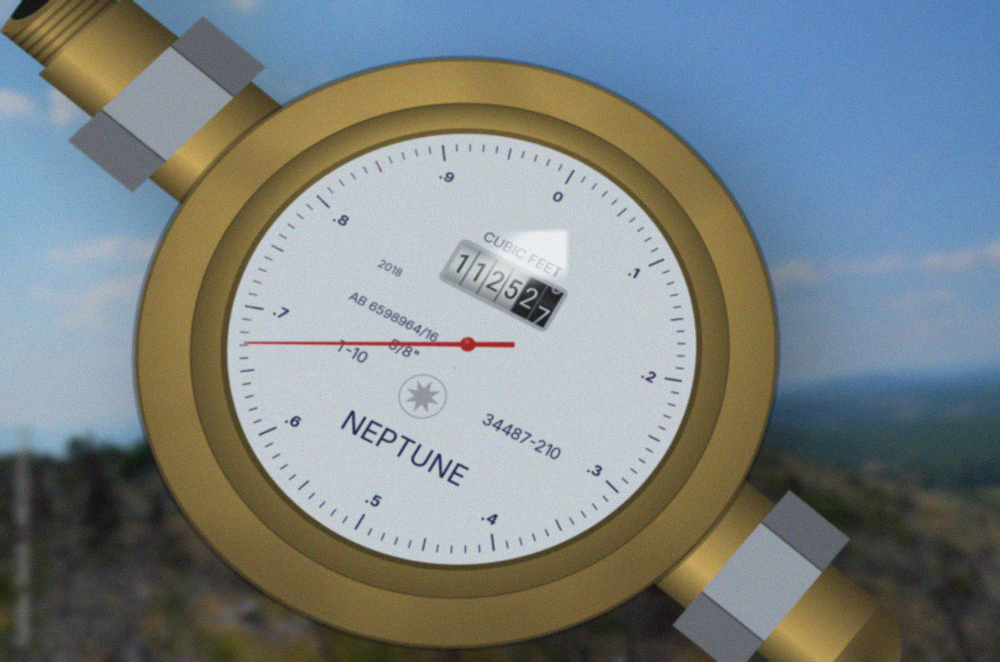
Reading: 112526.67; ft³
